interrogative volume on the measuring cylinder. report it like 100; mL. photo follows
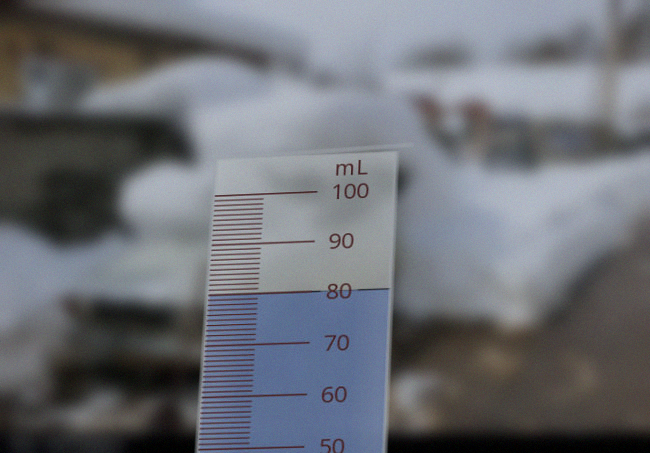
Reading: 80; mL
